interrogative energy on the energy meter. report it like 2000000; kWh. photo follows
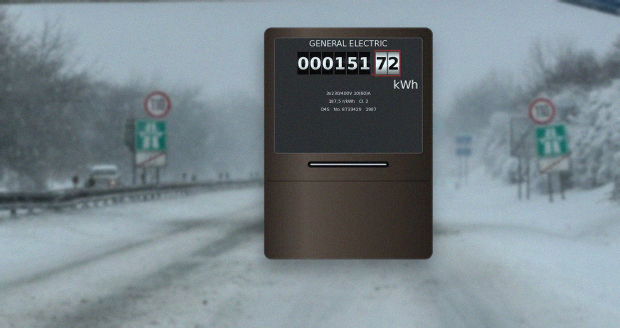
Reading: 151.72; kWh
